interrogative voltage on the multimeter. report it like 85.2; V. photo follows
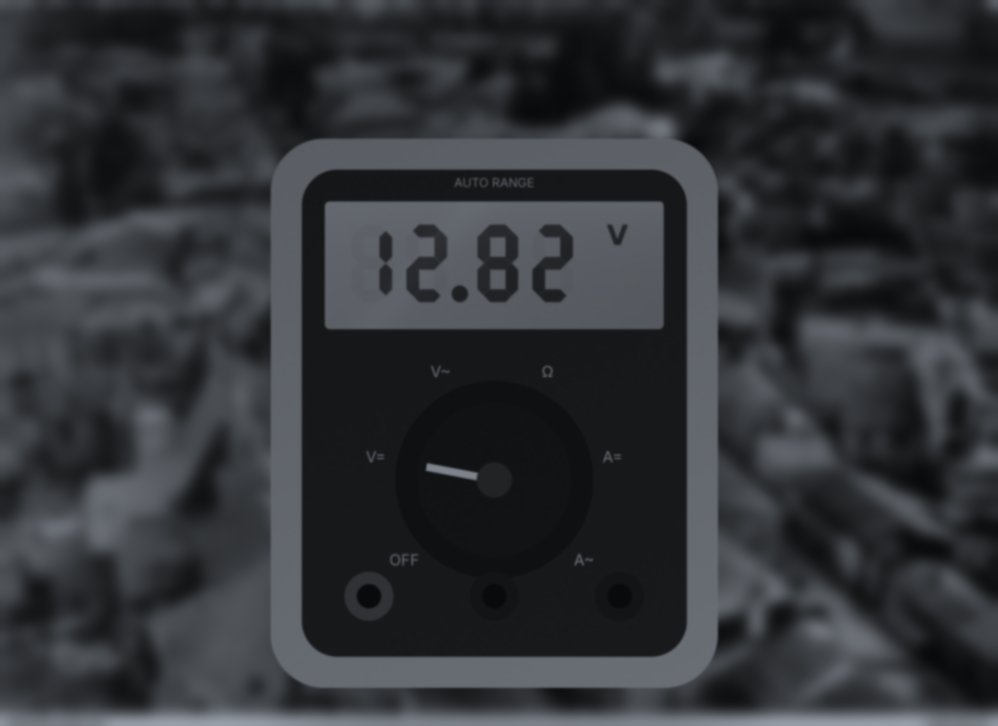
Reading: 12.82; V
